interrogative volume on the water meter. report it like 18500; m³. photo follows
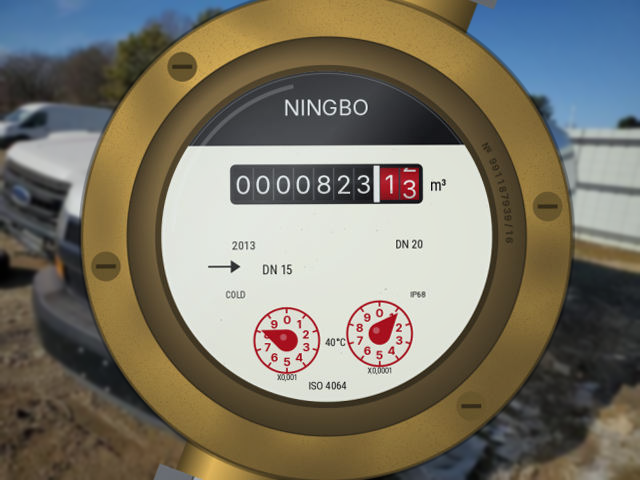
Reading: 823.1281; m³
